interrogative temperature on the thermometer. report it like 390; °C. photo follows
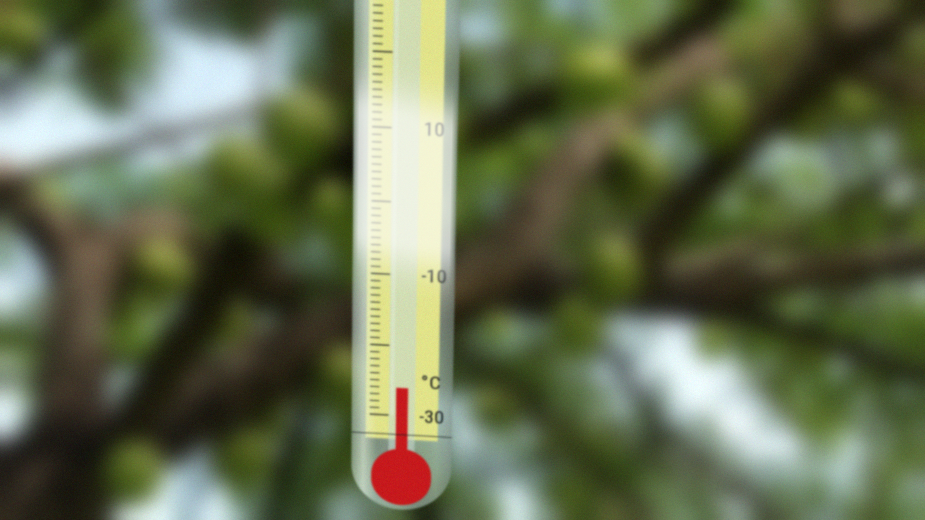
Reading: -26; °C
